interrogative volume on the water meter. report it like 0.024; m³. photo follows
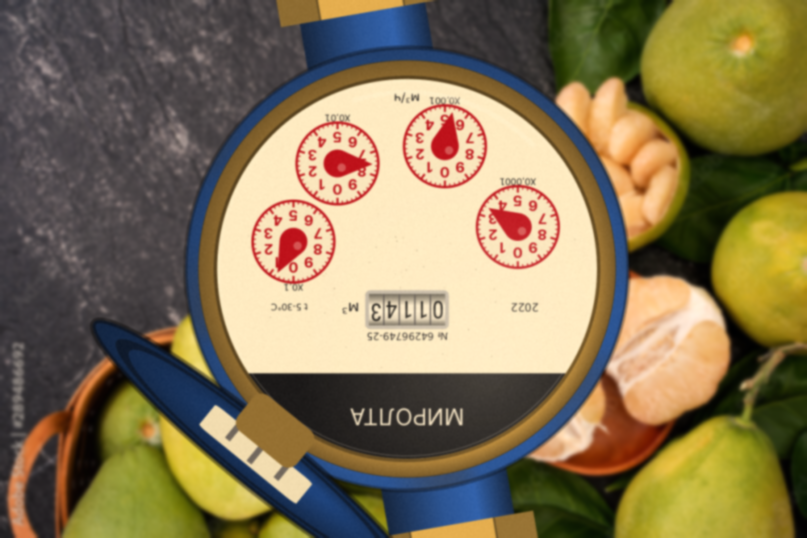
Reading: 1143.0753; m³
